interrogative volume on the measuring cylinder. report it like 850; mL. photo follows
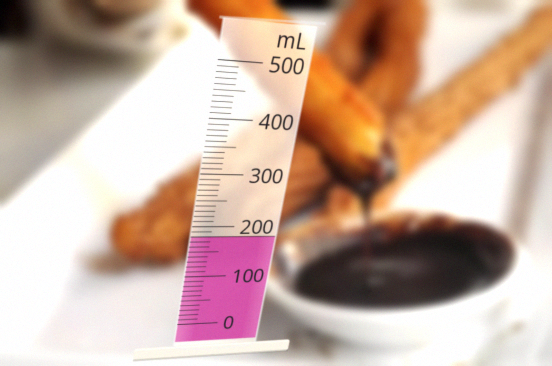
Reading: 180; mL
